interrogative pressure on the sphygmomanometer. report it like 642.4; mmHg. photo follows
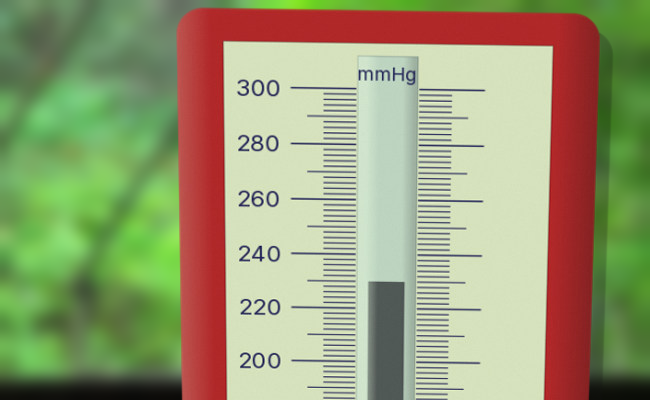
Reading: 230; mmHg
